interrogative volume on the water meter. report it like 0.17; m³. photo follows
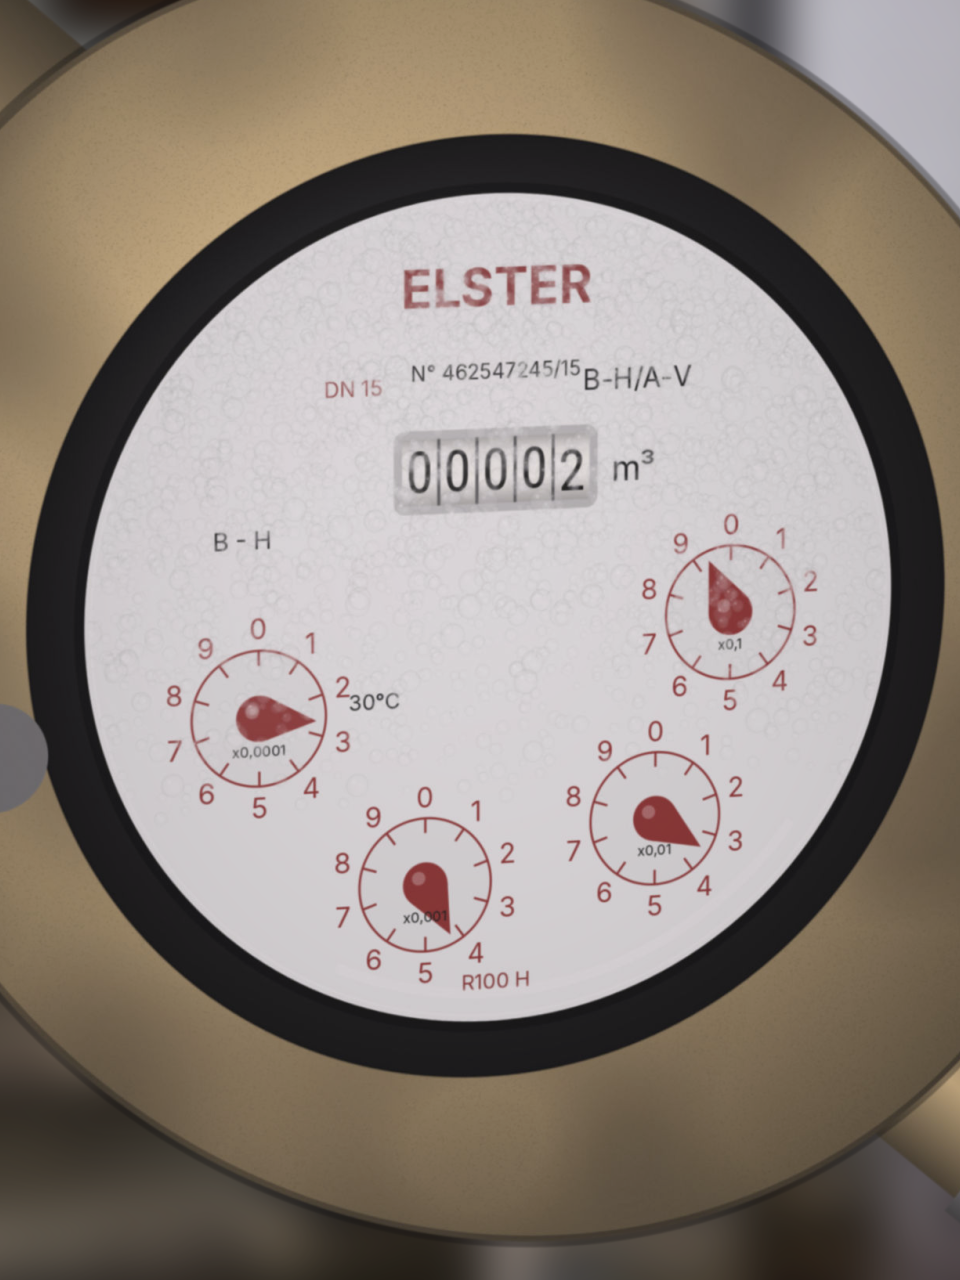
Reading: 1.9342; m³
